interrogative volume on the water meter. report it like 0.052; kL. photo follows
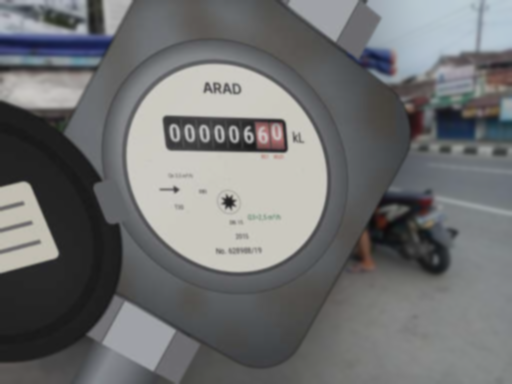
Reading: 6.60; kL
